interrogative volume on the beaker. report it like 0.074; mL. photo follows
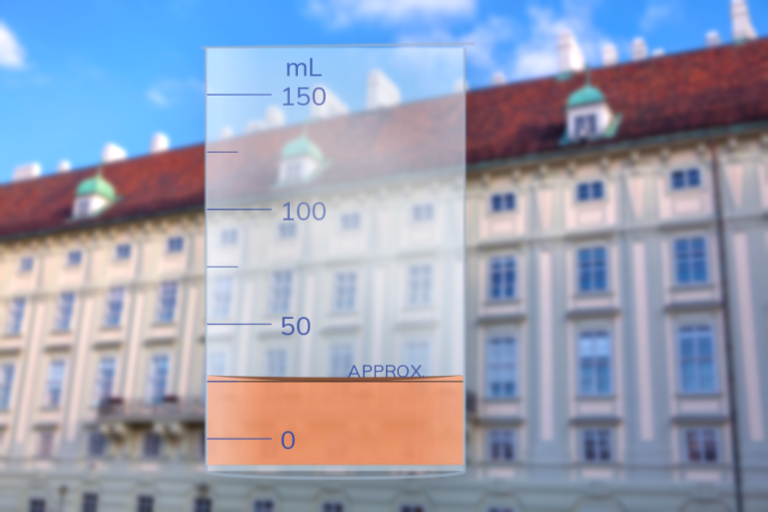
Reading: 25; mL
